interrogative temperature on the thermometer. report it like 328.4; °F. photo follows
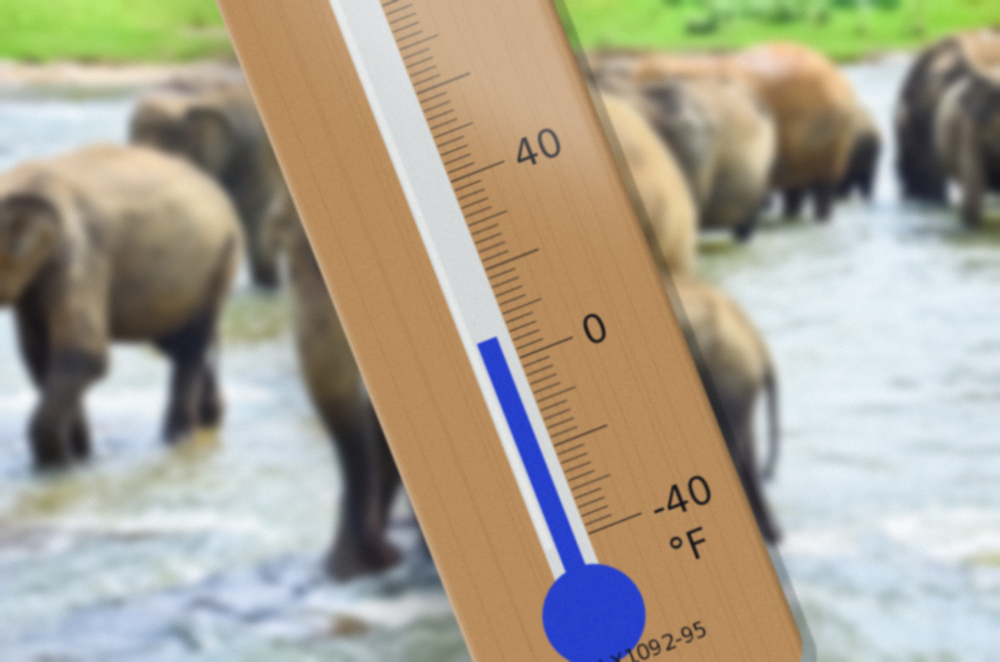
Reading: 6; °F
